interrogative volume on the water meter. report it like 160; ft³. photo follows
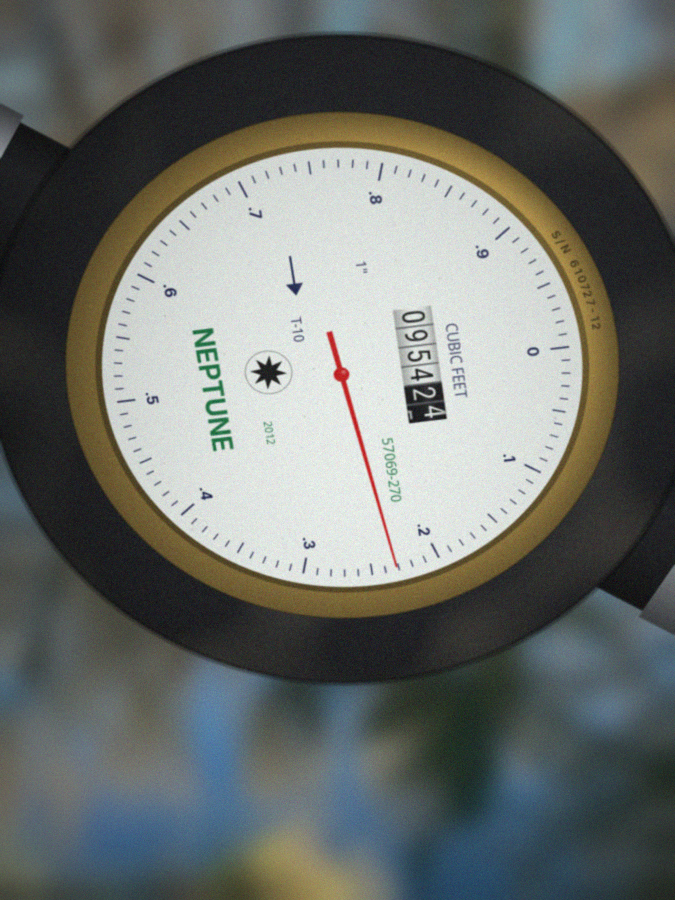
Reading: 95424.23; ft³
